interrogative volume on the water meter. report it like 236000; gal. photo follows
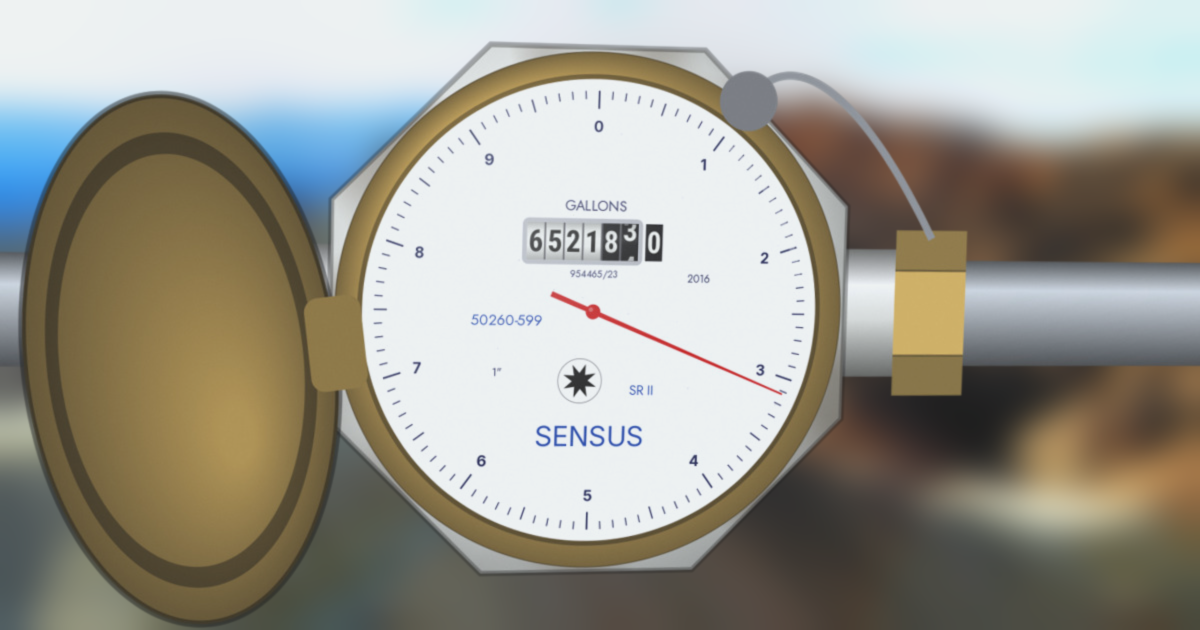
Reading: 6521833.1; gal
